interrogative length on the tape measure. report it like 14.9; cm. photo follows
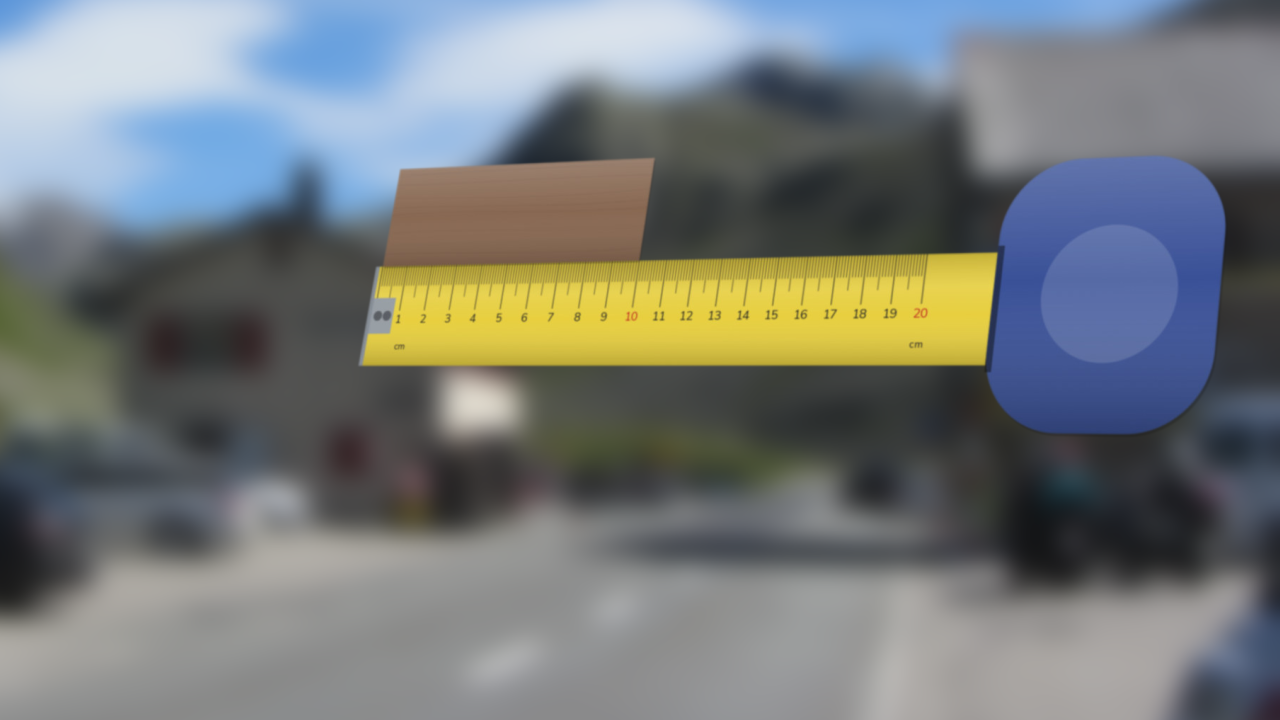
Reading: 10; cm
